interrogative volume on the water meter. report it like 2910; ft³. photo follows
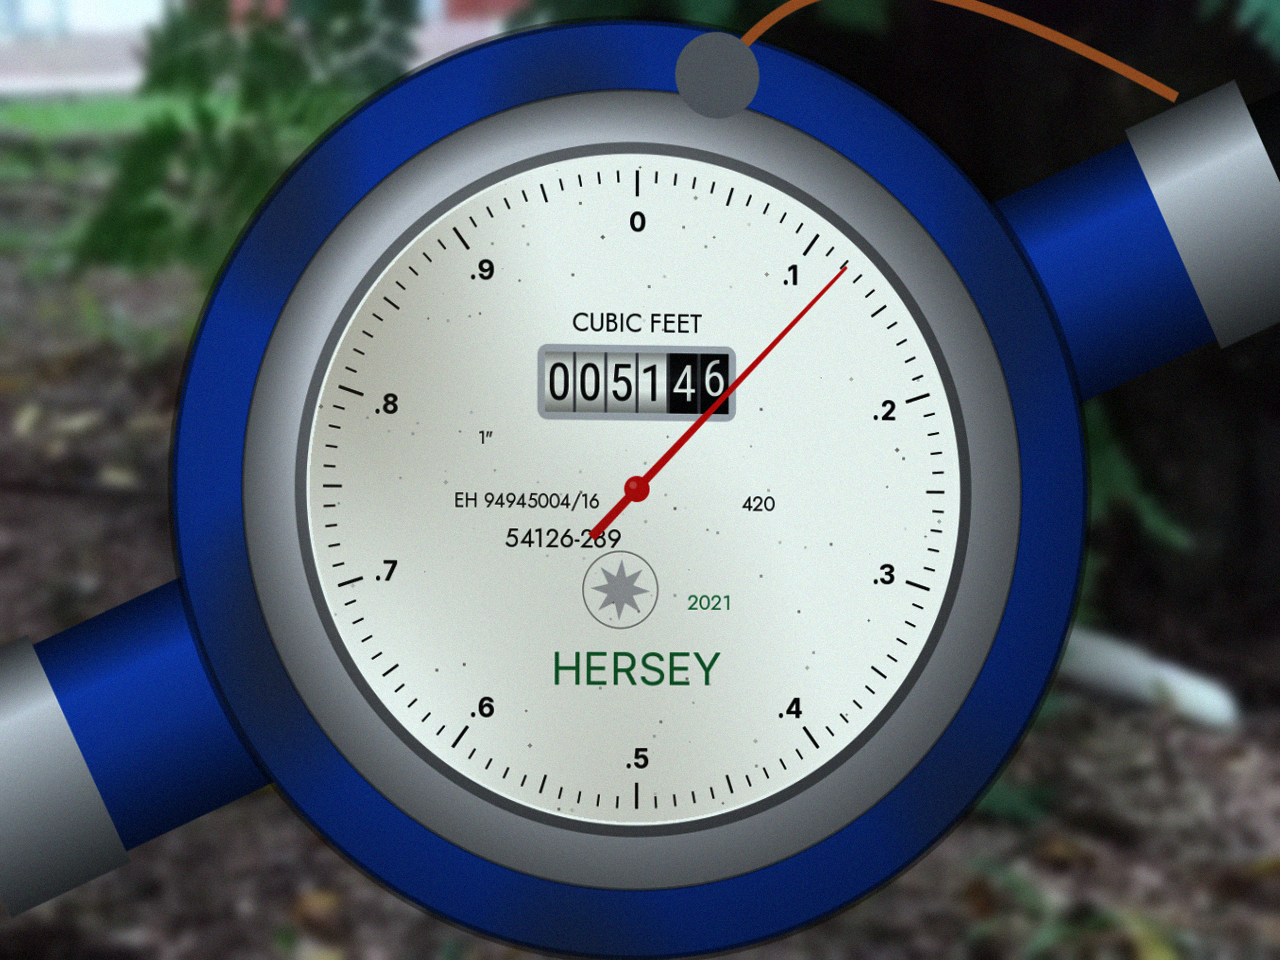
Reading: 5146.12; ft³
